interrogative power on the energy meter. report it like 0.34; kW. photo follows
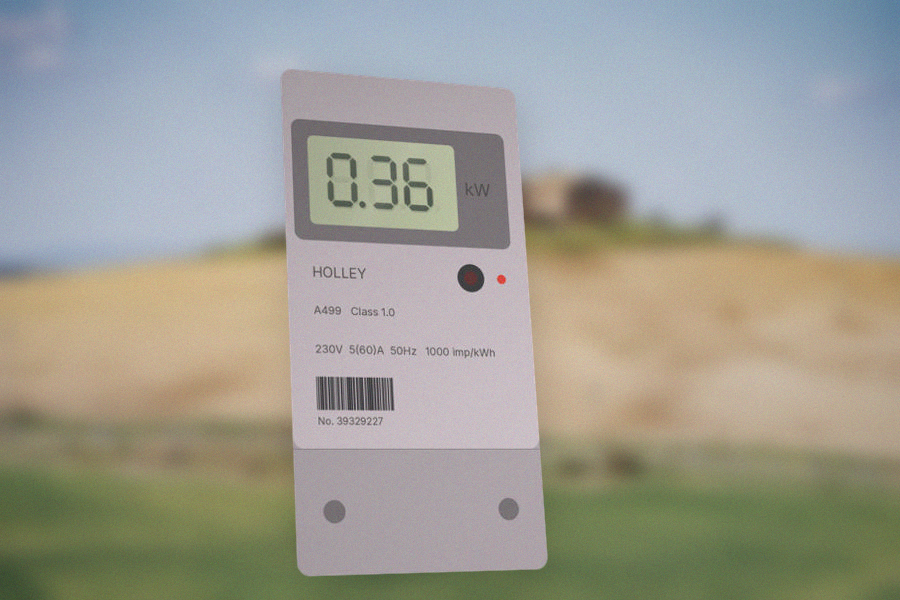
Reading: 0.36; kW
